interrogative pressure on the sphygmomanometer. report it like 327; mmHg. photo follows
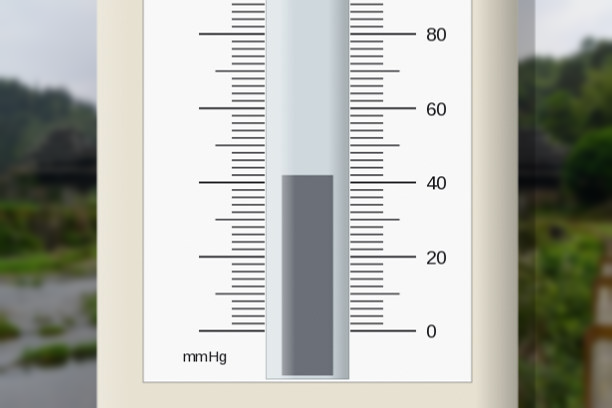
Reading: 42; mmHg
